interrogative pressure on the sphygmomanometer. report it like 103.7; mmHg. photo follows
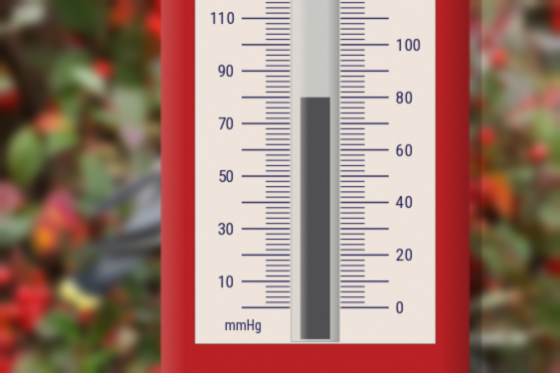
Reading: 80; mmHg
